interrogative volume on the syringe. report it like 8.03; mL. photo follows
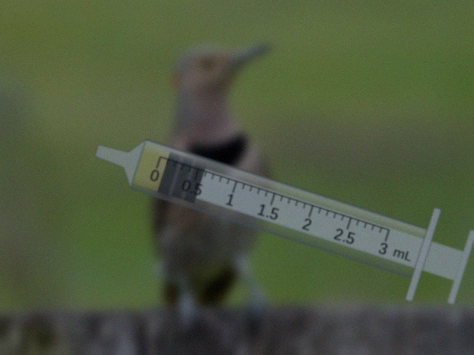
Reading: 0.1; mL
